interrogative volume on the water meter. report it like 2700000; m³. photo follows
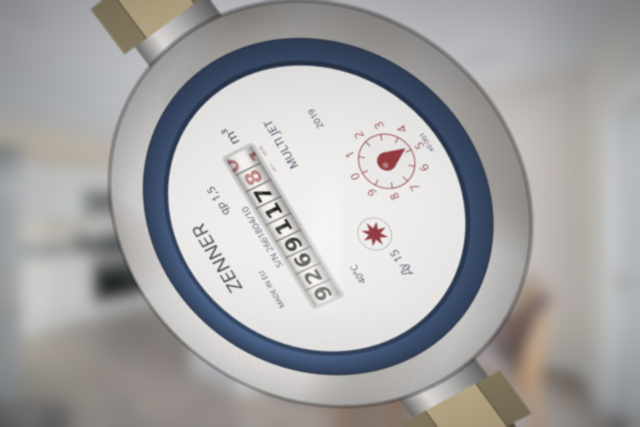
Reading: 9269117.804; m³
